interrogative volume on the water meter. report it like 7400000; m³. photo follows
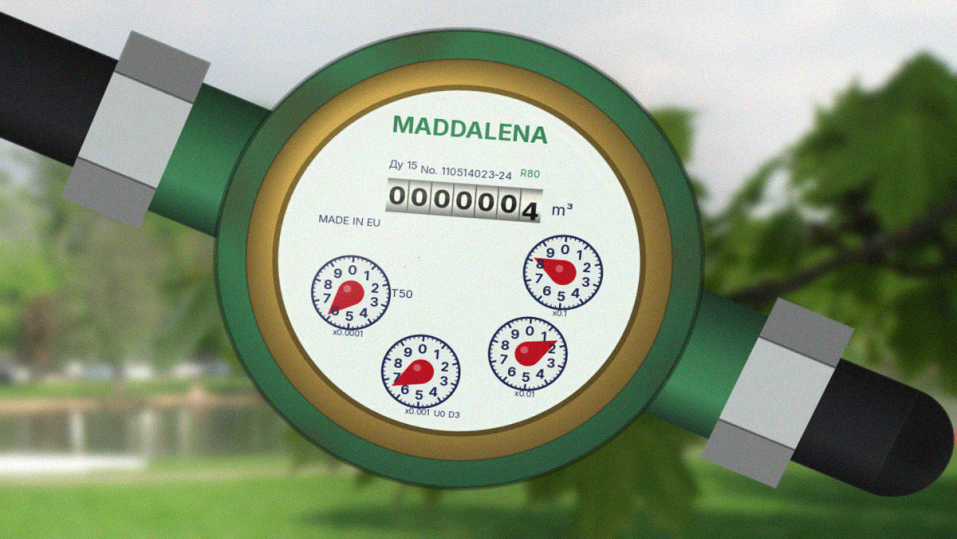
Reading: 3.8166; m³
